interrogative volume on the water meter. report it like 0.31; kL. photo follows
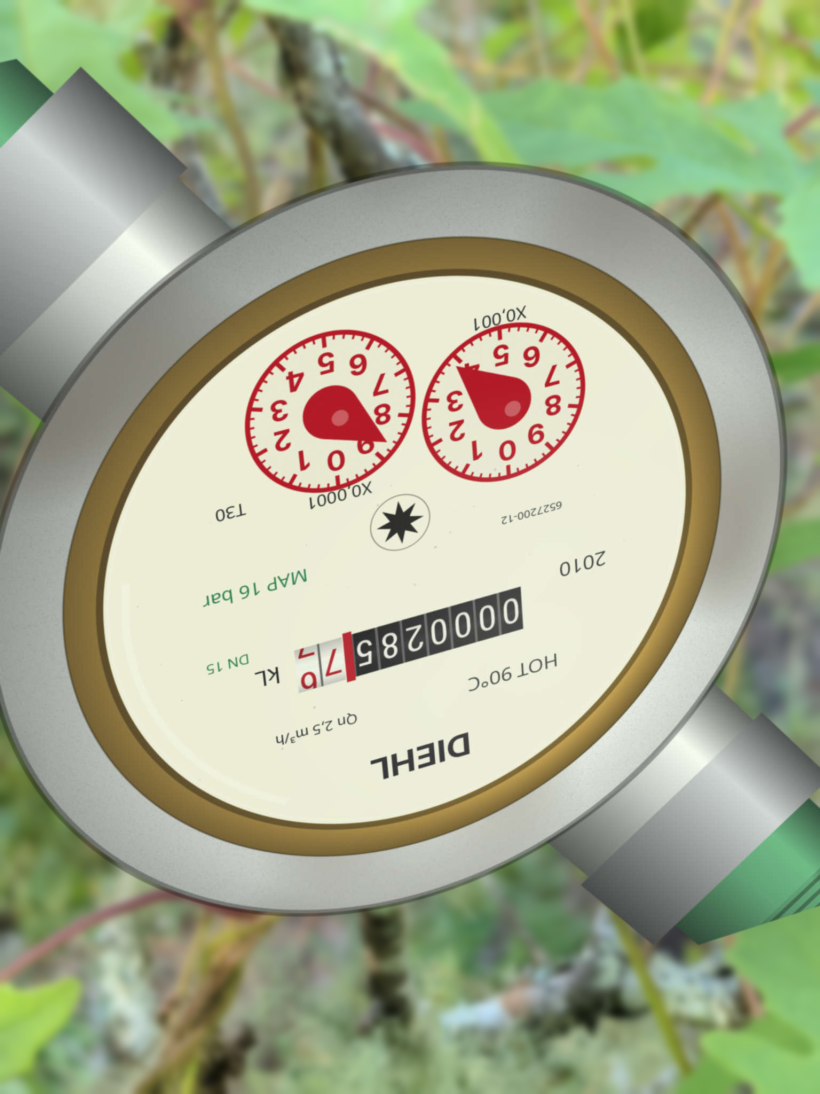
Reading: 285.7638; kL
